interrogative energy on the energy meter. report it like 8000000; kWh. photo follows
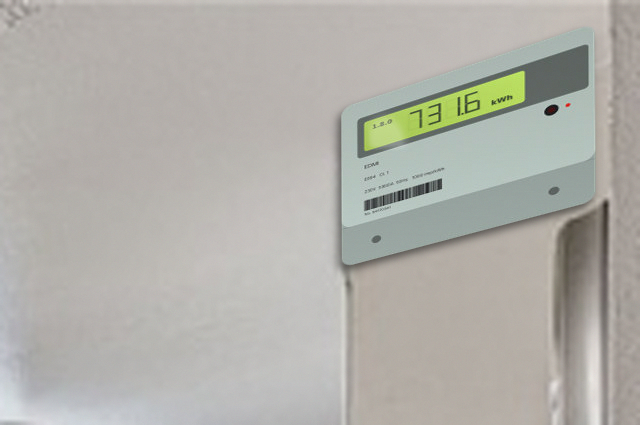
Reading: 731.6; kWh
